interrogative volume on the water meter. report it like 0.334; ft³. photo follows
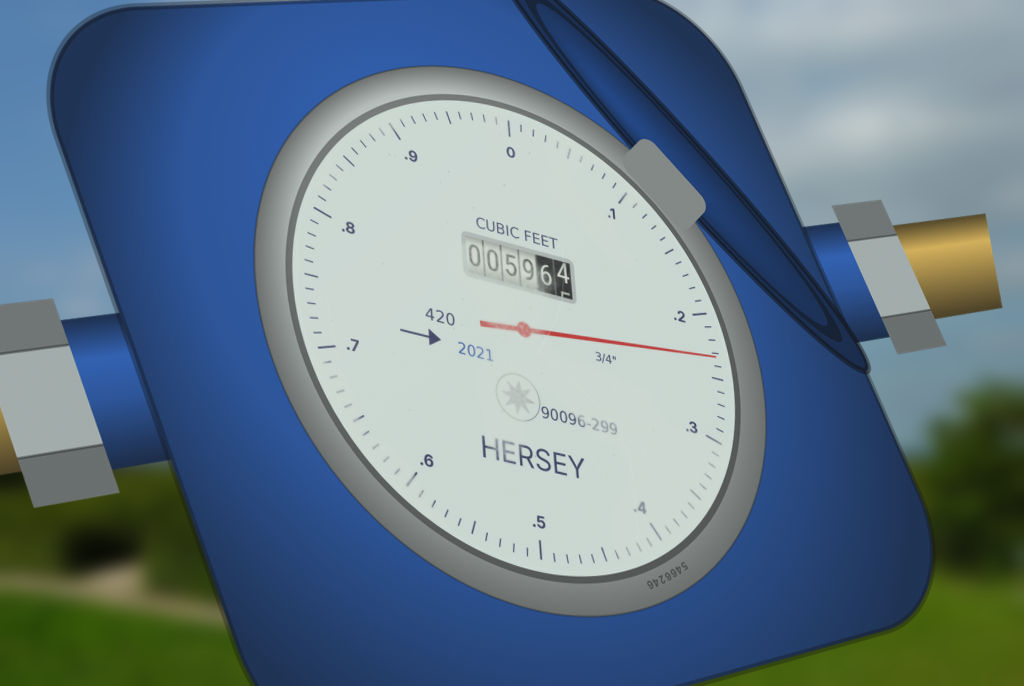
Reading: 5964.23; ft³
